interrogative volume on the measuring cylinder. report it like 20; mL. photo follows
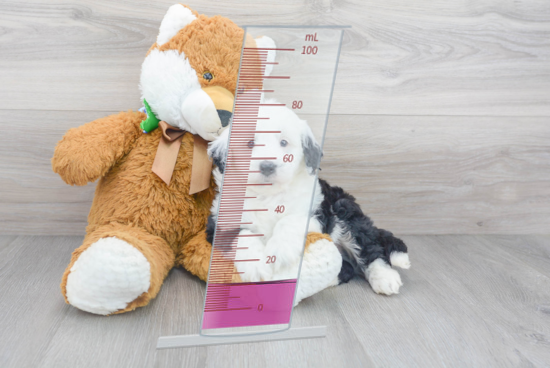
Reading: 10; mL
